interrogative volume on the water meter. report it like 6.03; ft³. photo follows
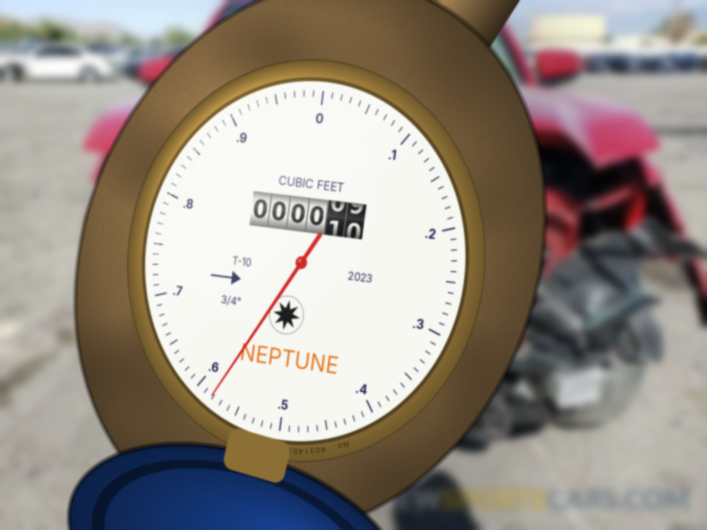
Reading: 9.58; ft³
